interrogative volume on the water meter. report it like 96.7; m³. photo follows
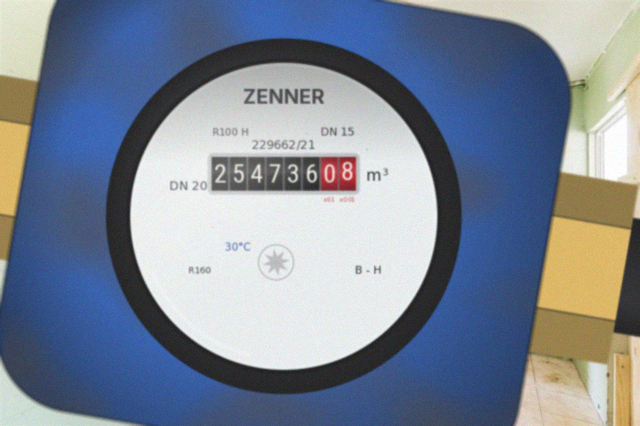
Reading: 254736.08; m³
